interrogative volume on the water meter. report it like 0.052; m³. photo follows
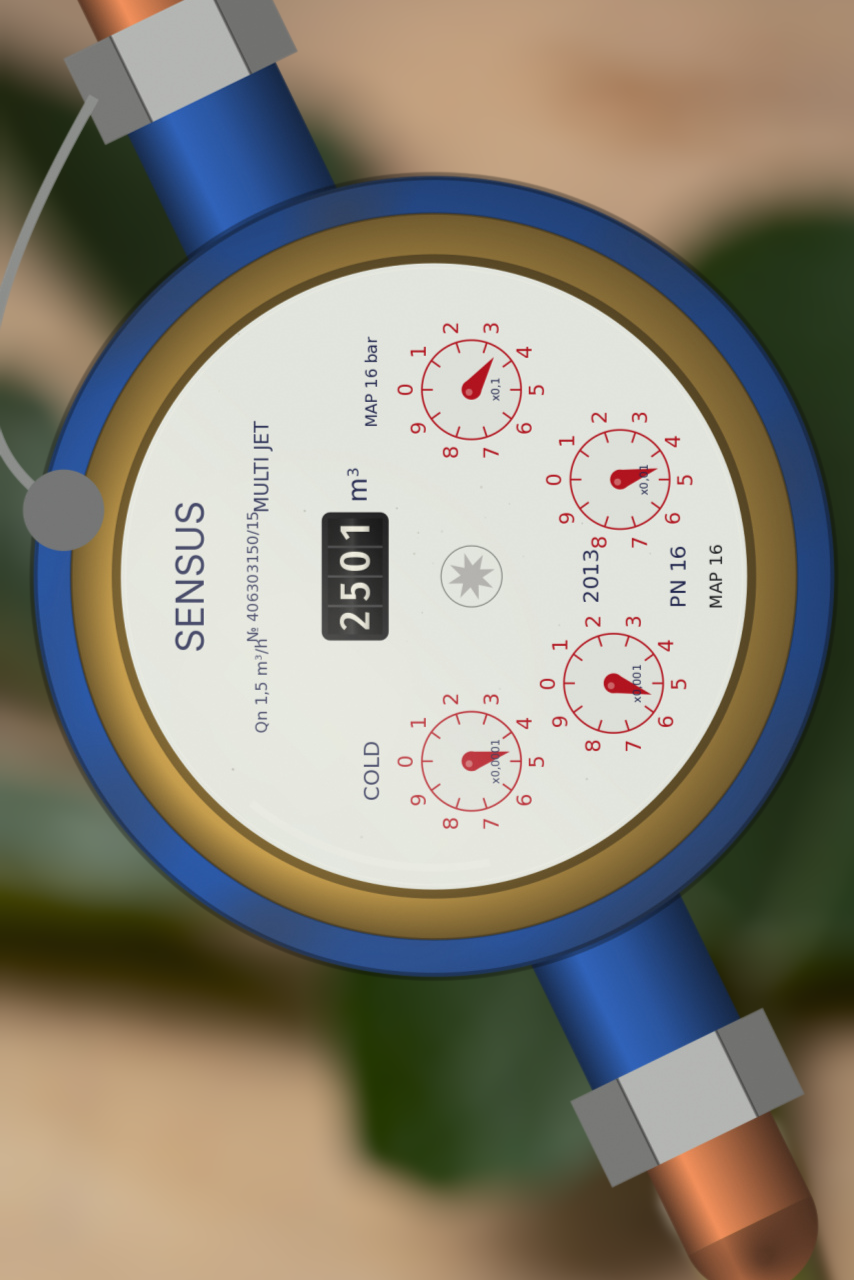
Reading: 2501.3454; m³
